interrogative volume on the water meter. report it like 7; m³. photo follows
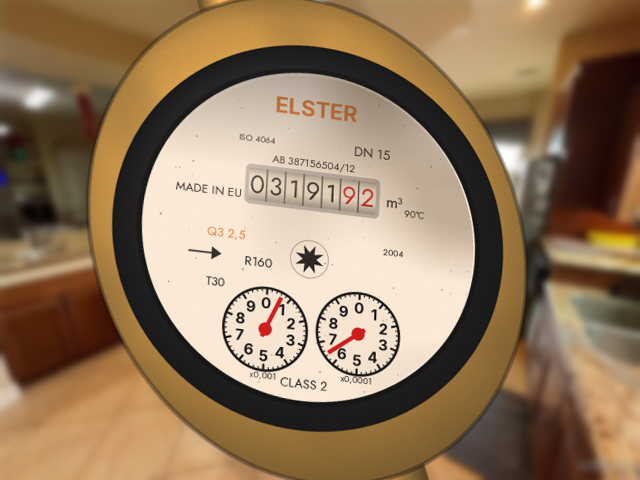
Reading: 3191.9206; m³
